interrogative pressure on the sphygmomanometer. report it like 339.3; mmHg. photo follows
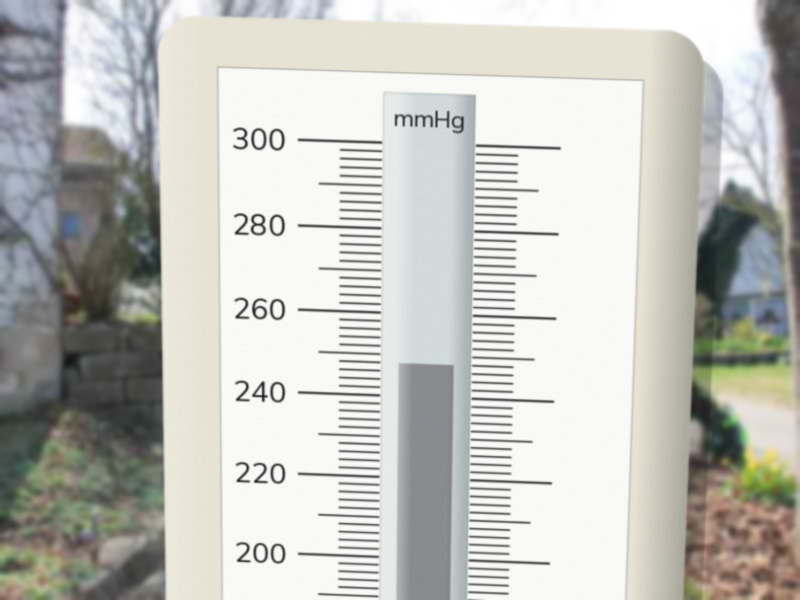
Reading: 248; mmHg
